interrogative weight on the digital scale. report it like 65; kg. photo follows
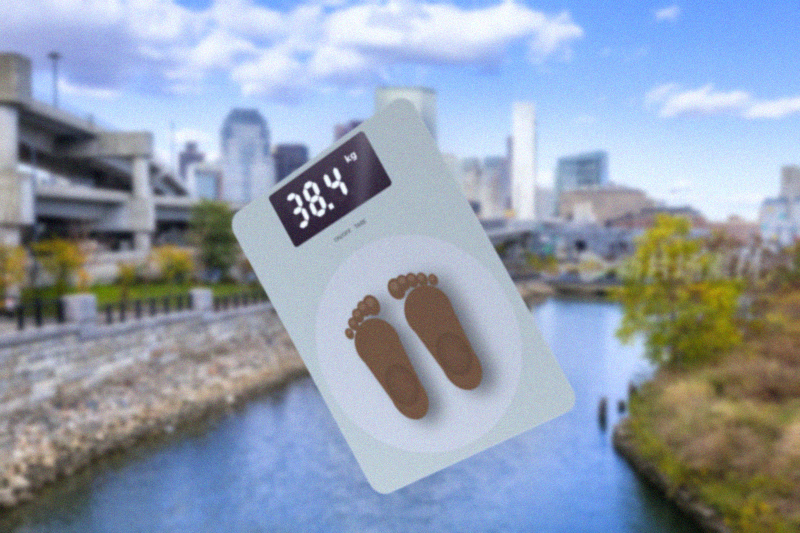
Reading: 38.4; kg
